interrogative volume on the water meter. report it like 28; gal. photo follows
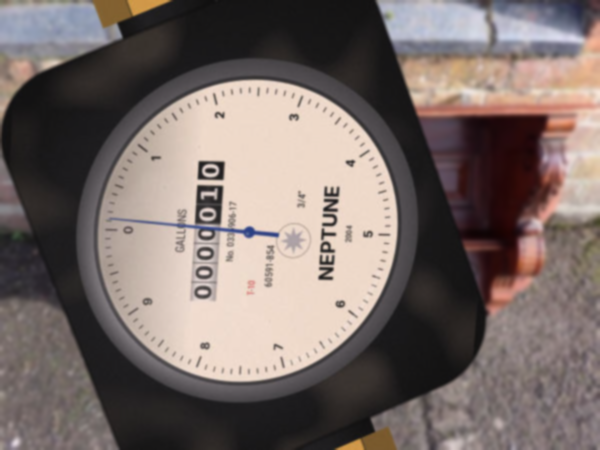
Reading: 10.1; gal
